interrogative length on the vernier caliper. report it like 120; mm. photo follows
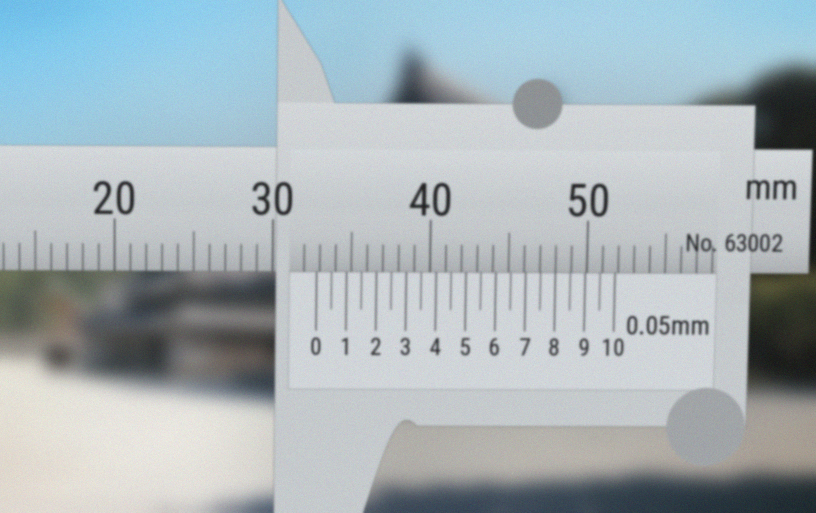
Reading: 32.8; mm
